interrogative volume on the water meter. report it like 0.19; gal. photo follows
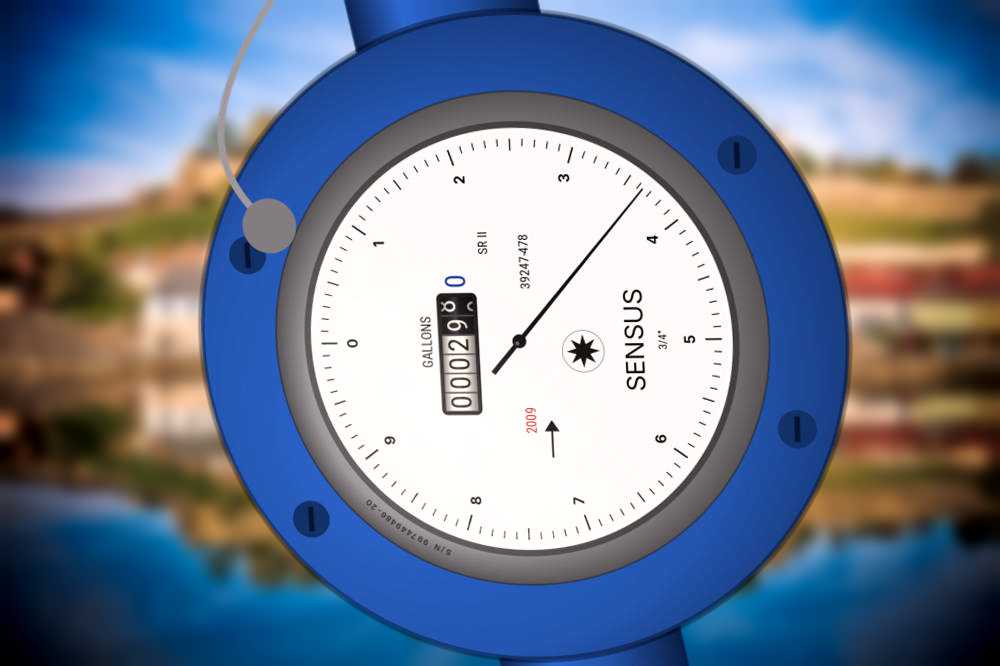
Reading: 2983.6; gal
